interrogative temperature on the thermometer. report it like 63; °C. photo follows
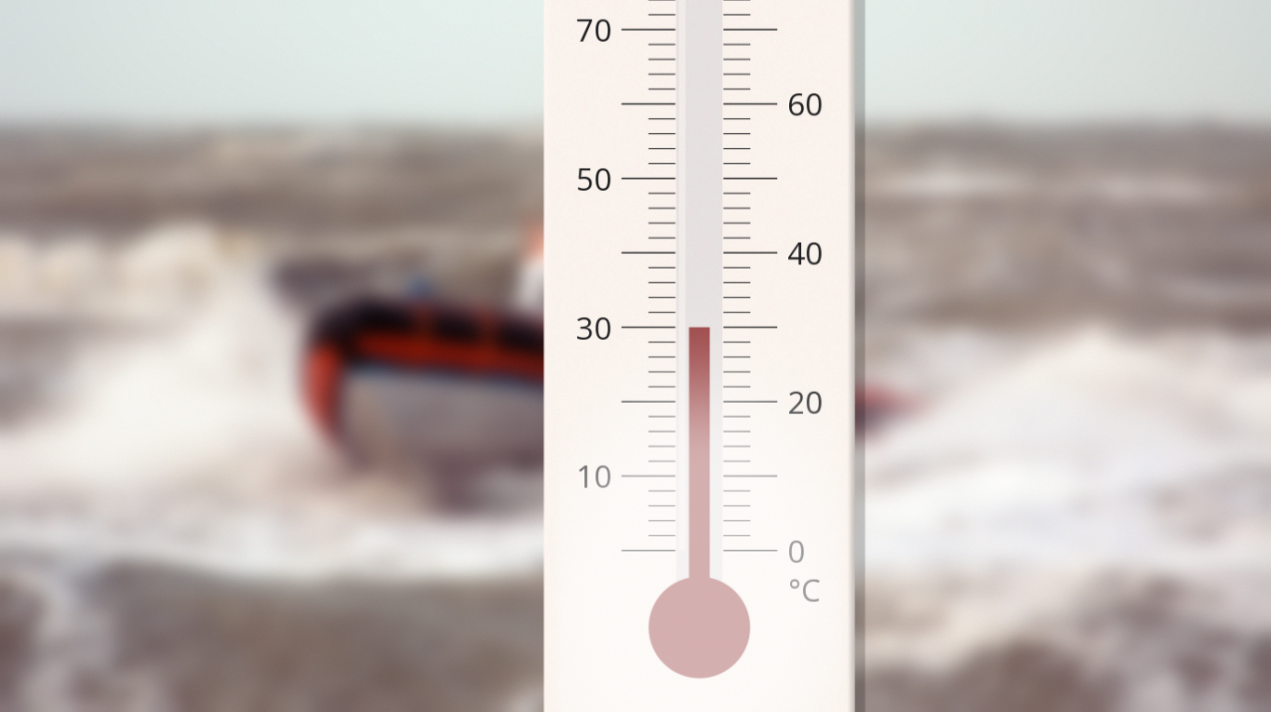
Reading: 30; °C
